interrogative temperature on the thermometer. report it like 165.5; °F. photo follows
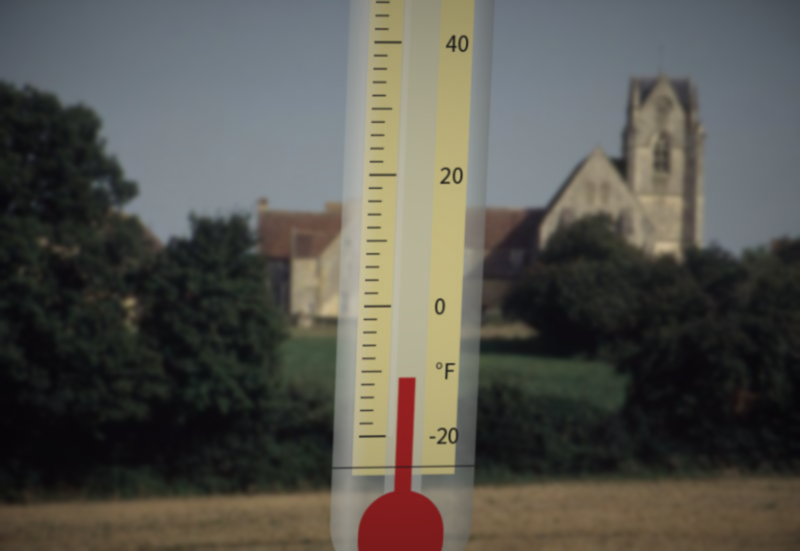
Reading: -11; °F
